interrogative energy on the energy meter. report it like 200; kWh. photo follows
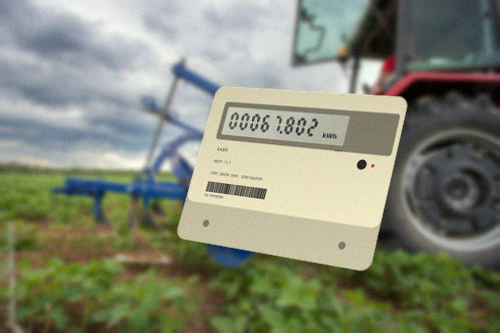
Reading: 67.802; kWh
